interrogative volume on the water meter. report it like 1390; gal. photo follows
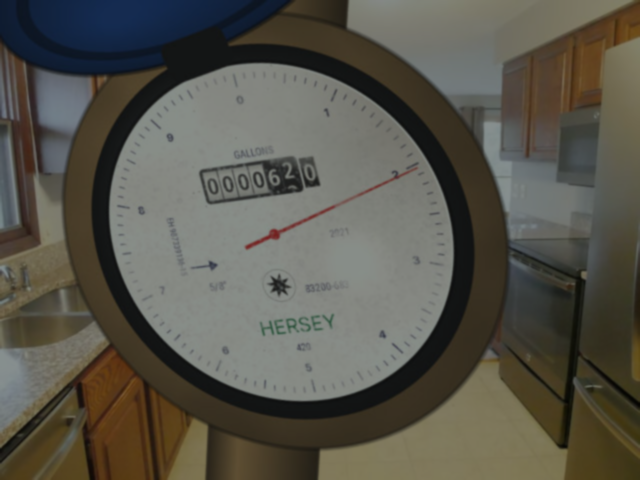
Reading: 622.0; gal
